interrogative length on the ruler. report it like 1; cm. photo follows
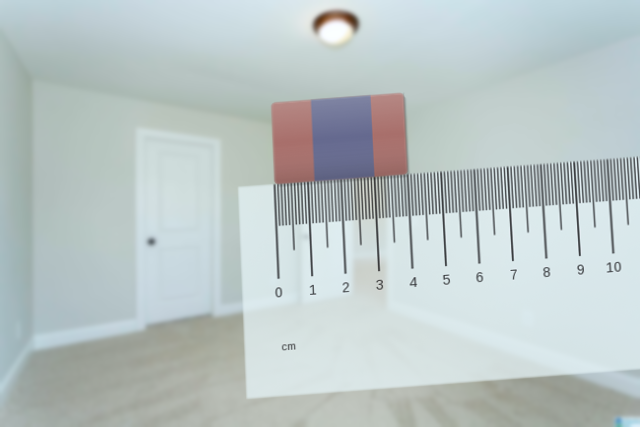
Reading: 4; cm
